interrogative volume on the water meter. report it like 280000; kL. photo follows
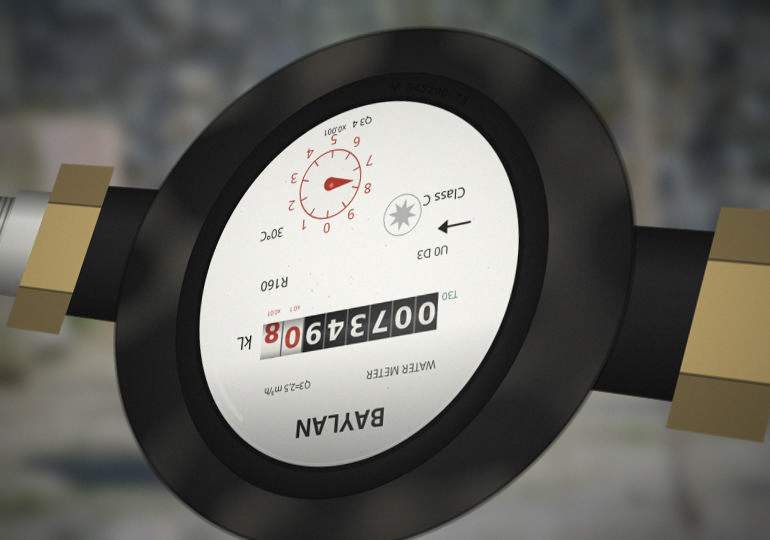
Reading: 7349.077; kL
